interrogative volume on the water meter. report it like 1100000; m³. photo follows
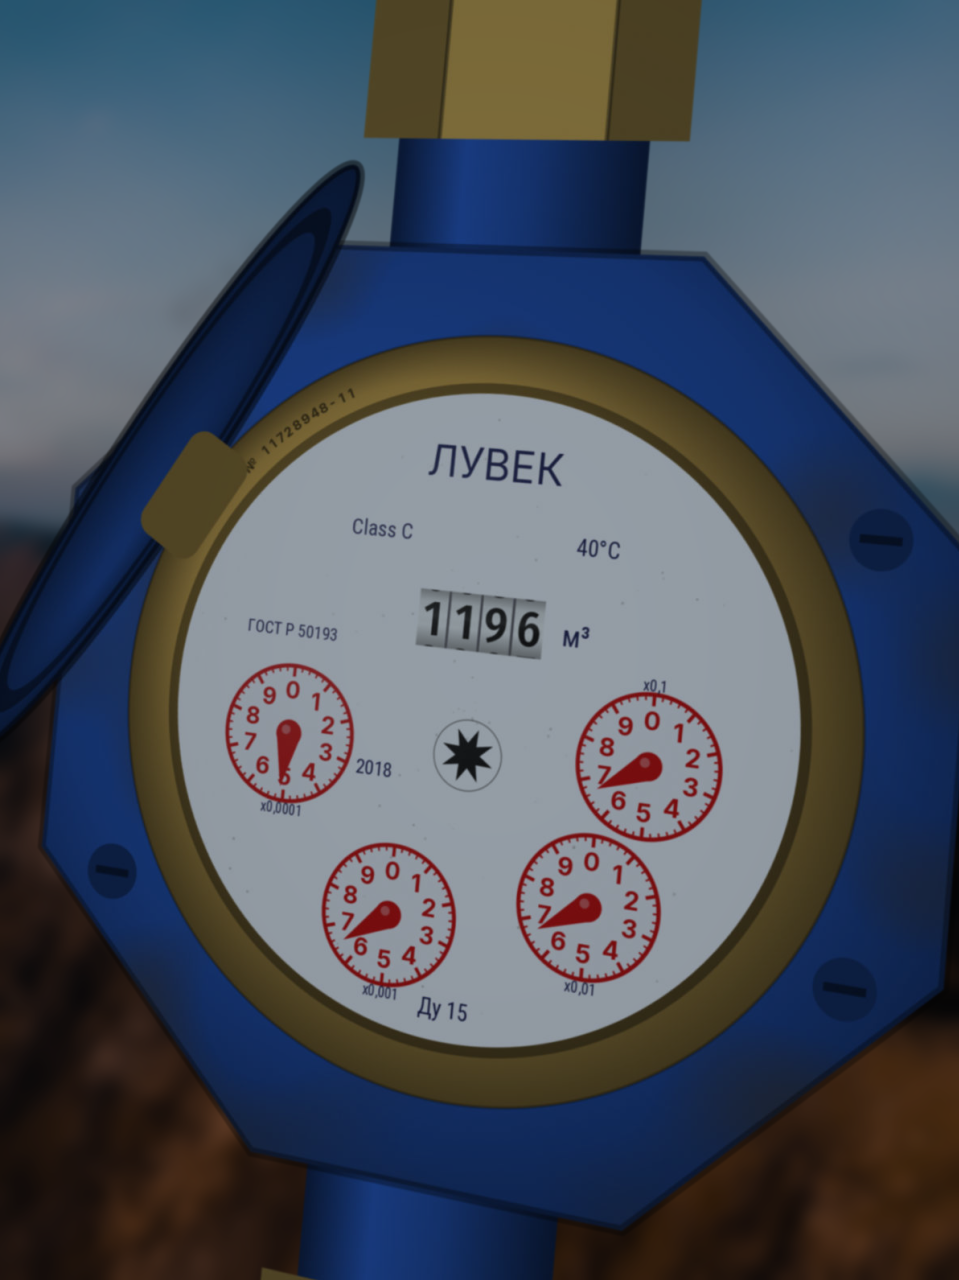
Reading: 1196.6665; m³
